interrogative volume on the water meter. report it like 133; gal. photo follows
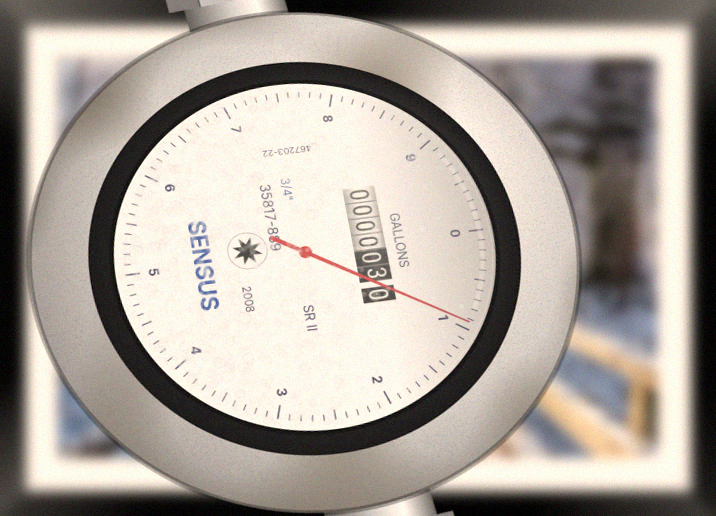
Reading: 30.9; gal
